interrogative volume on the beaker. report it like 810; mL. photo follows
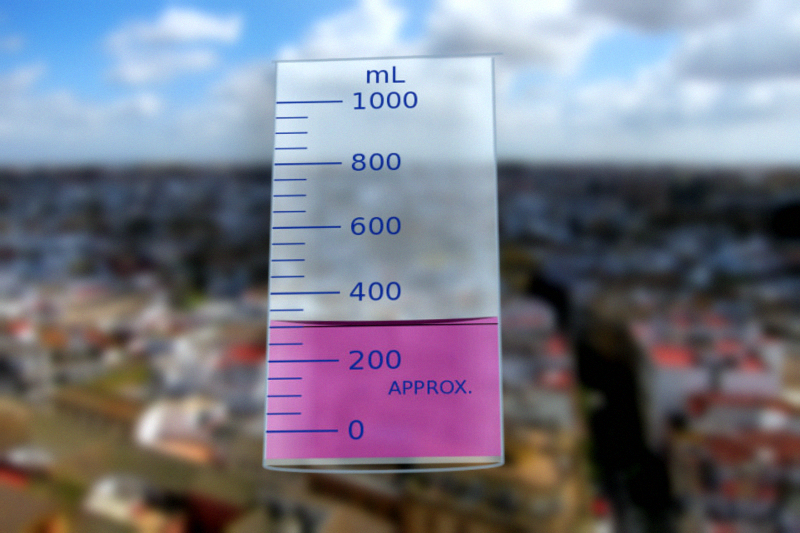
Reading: 300; mL
